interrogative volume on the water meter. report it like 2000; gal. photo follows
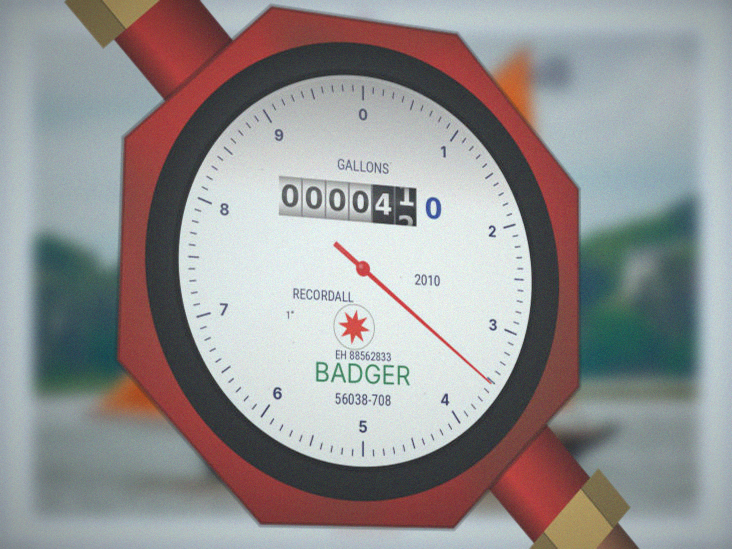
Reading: 413.5; gal
